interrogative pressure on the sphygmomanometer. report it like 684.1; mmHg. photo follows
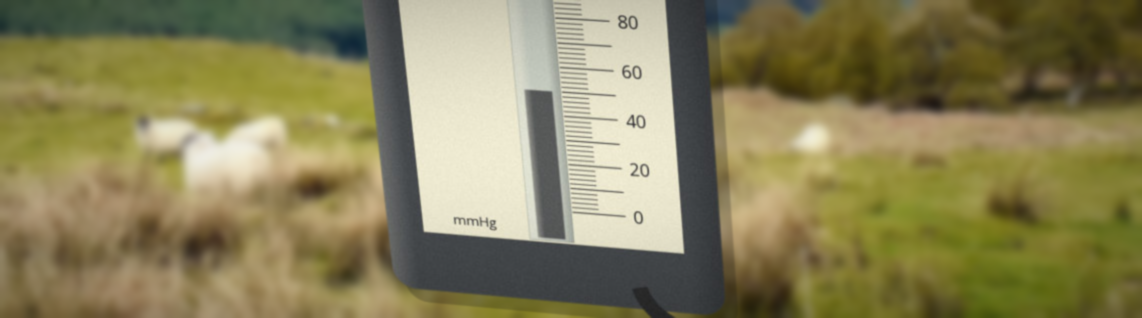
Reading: 50; mmHg
